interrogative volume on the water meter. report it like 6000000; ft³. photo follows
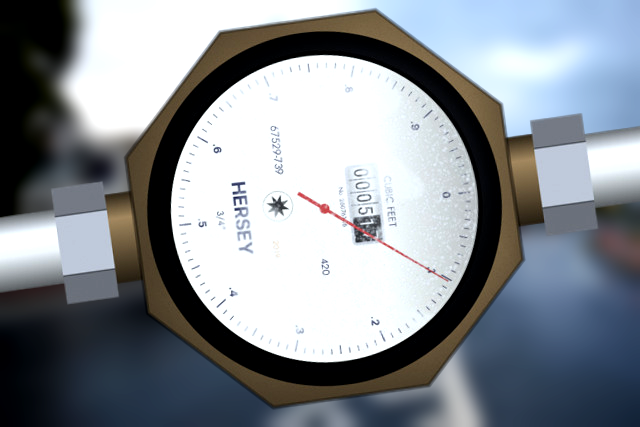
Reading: 517.10; ft³
